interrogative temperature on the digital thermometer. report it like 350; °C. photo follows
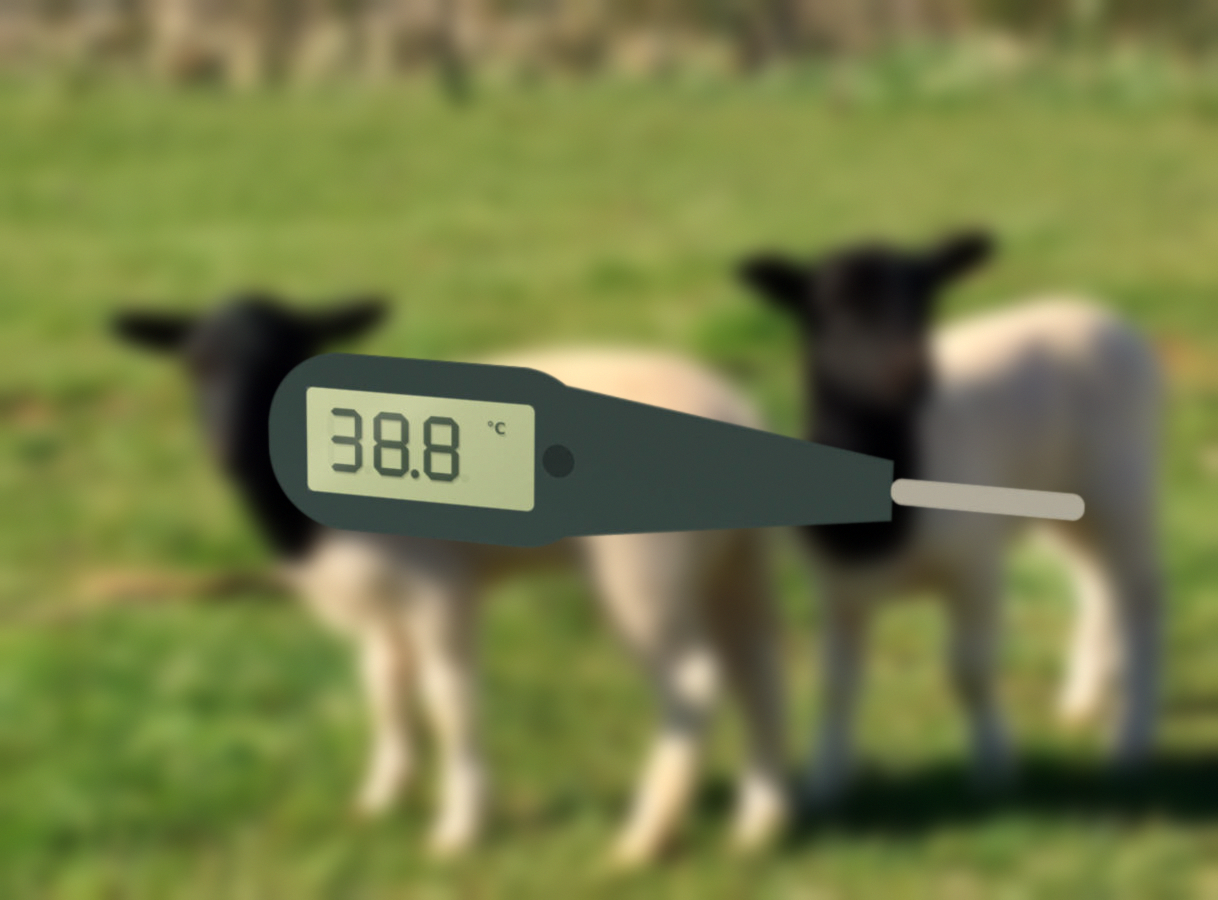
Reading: 38.8; °C
